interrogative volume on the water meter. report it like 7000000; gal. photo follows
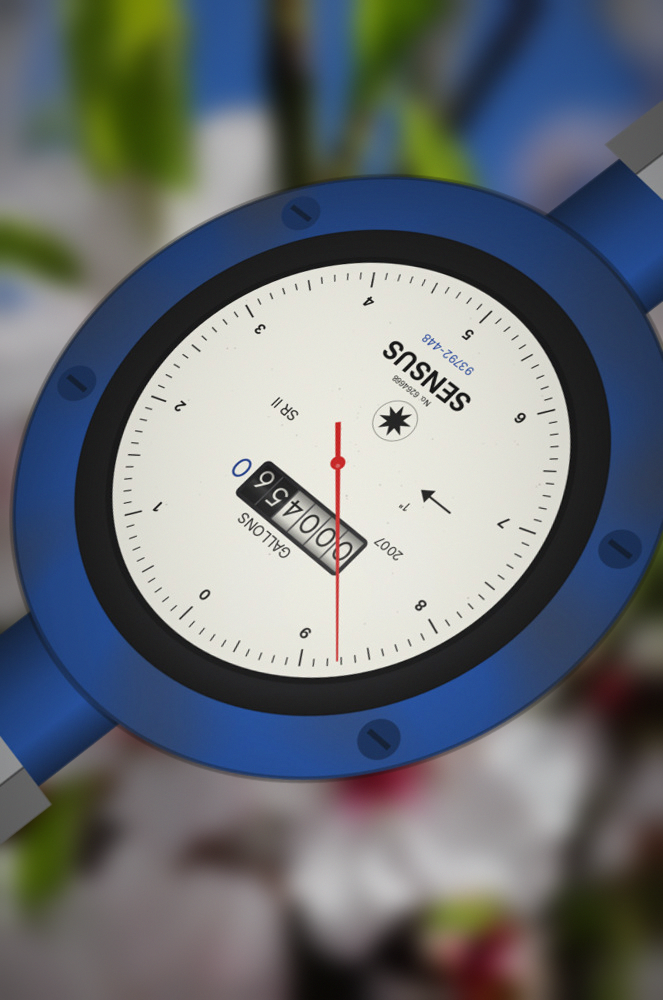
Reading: 4558.7; gal
